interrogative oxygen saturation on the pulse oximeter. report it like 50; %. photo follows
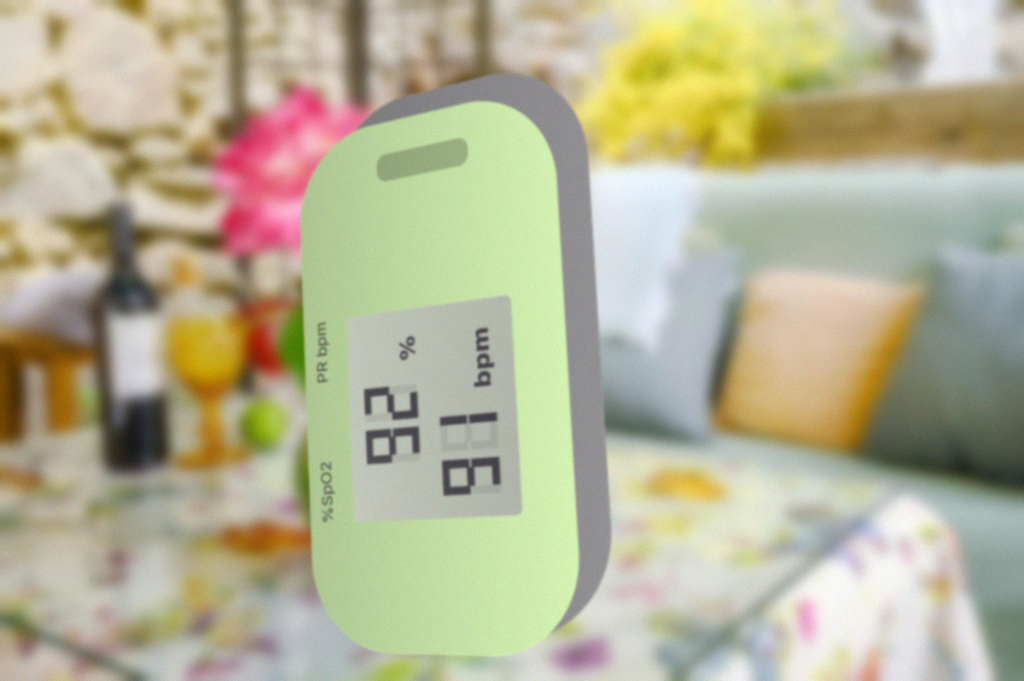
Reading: 92; %
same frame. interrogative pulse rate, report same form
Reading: 91; bpm
